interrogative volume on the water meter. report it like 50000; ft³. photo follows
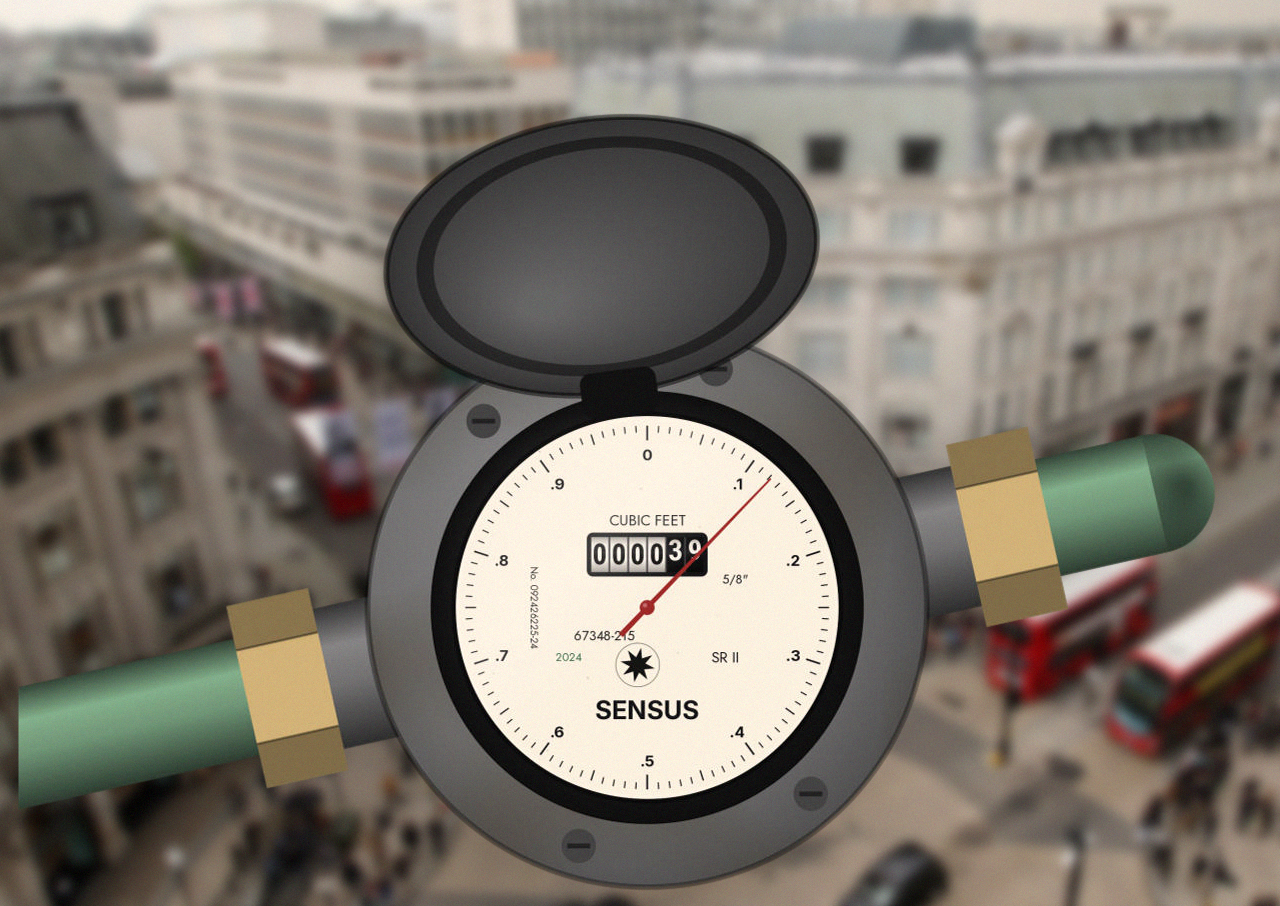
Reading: 39.12; ft³
